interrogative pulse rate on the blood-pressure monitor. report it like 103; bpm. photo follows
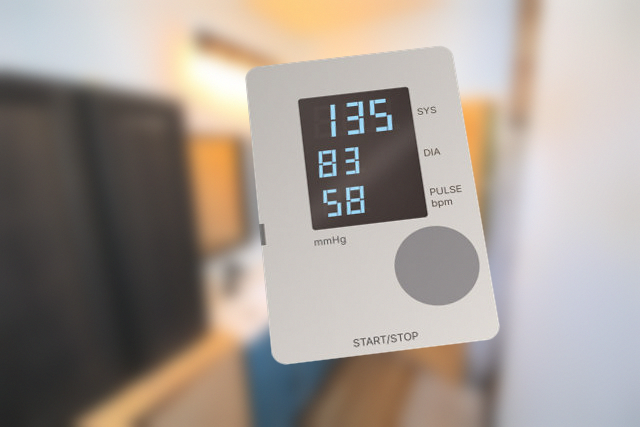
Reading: 58; bpm
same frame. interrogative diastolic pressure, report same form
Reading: 83; mmHg
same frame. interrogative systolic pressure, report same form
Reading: 135; mmHg
